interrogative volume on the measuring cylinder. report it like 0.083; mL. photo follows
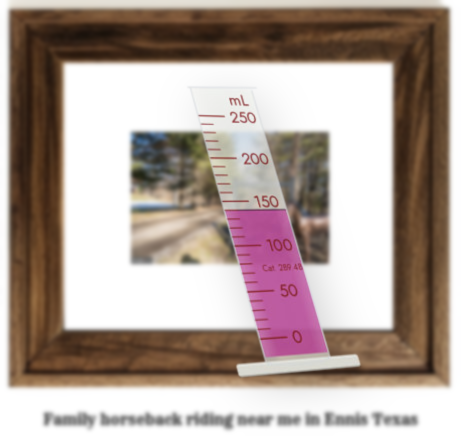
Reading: 140; mL
